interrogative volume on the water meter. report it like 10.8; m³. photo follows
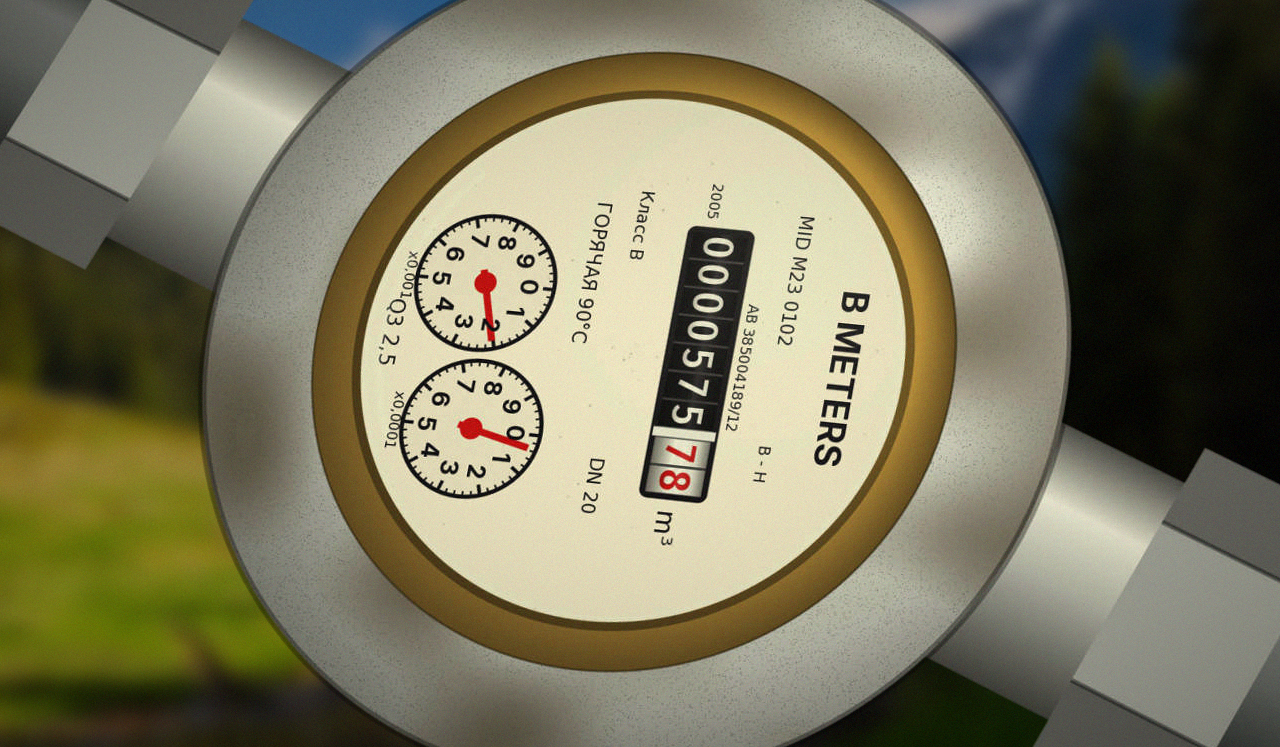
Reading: 575.7820; m³
